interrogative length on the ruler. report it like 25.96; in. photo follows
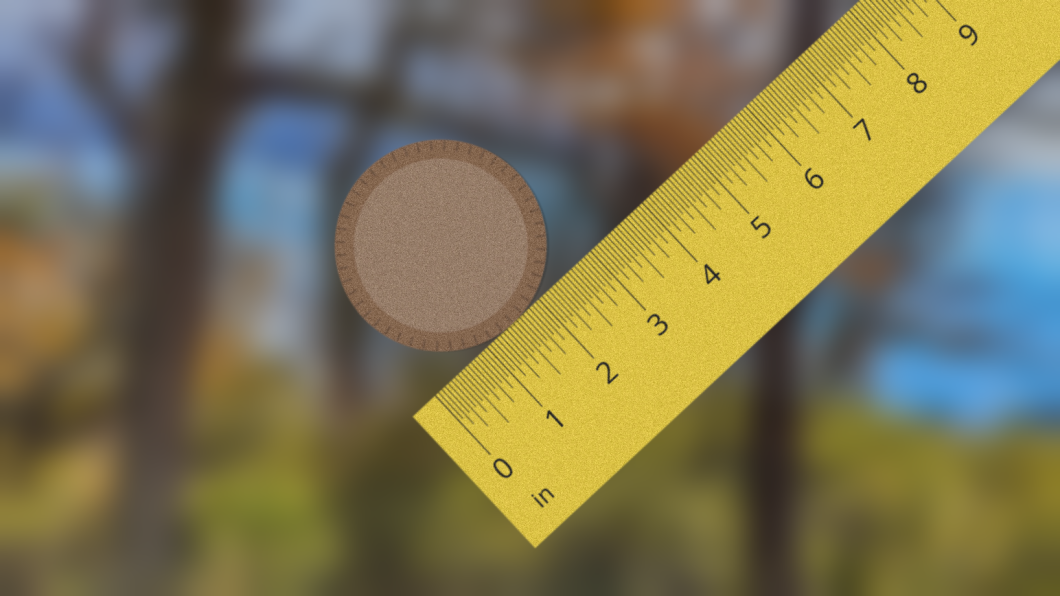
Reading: 3; in
